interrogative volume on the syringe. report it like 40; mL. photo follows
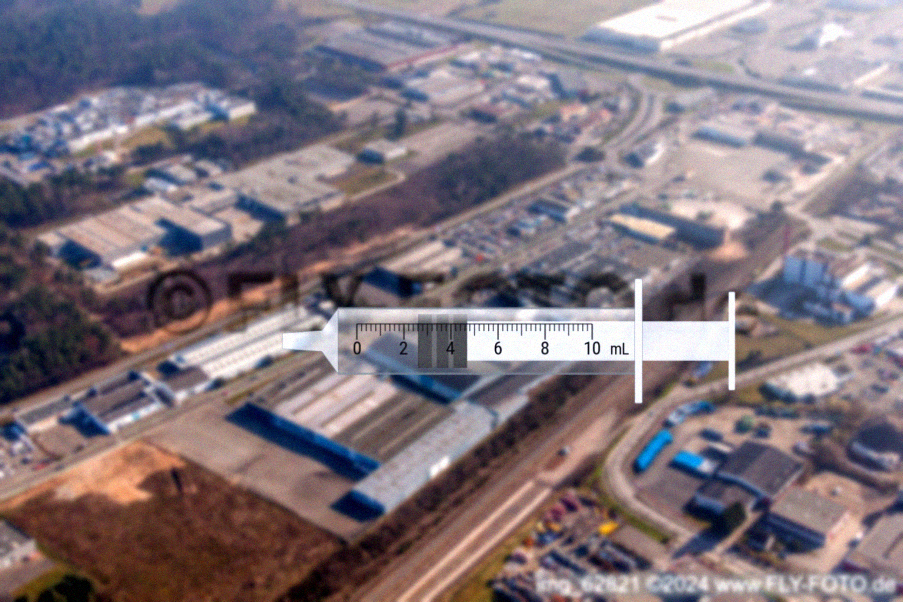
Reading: 2.6; mL
